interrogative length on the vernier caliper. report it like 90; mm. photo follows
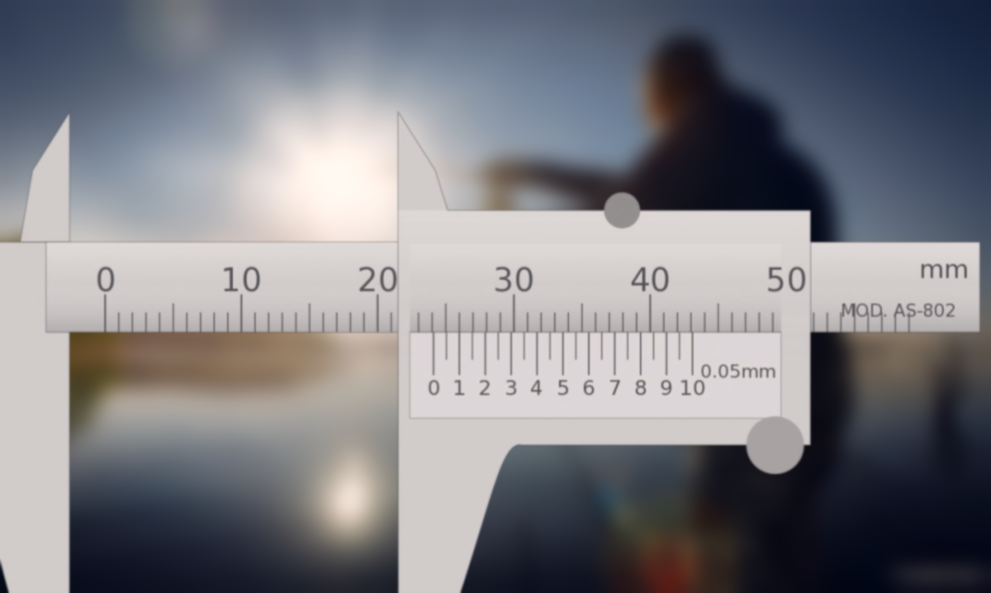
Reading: 24.1; mm
